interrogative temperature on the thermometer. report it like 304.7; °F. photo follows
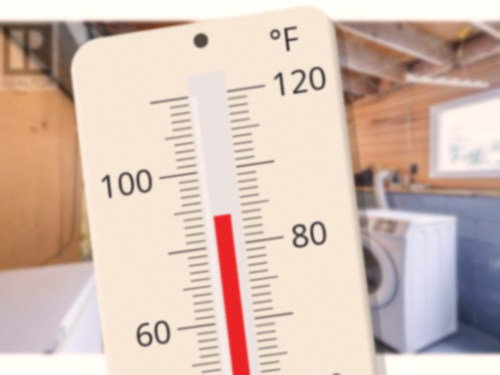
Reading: 88; °F
